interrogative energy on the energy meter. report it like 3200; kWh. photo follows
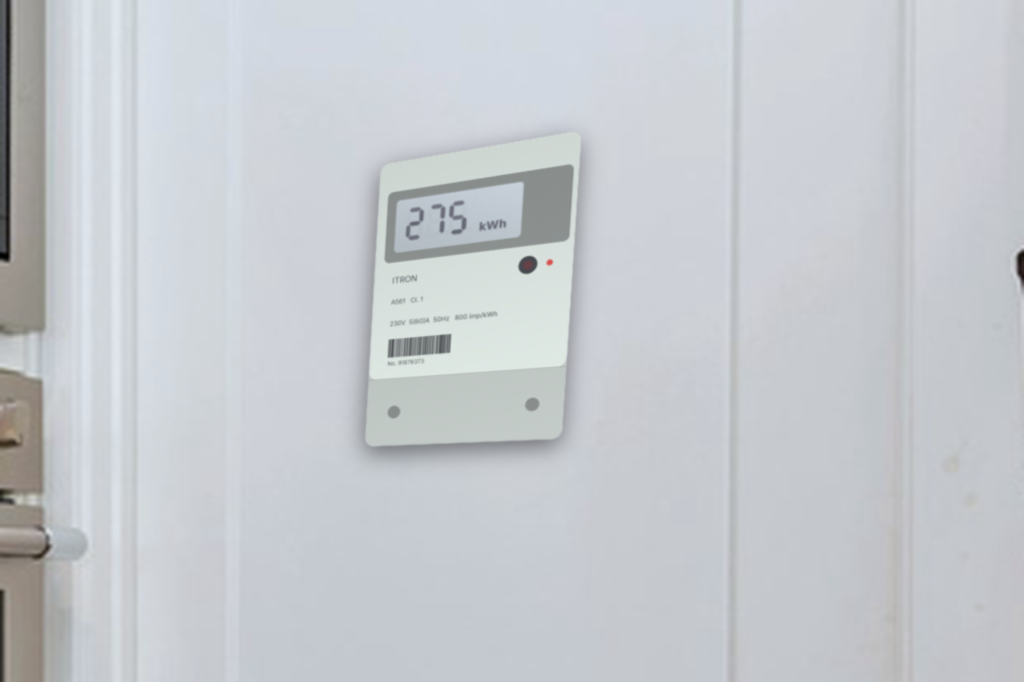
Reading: 275; kWh
